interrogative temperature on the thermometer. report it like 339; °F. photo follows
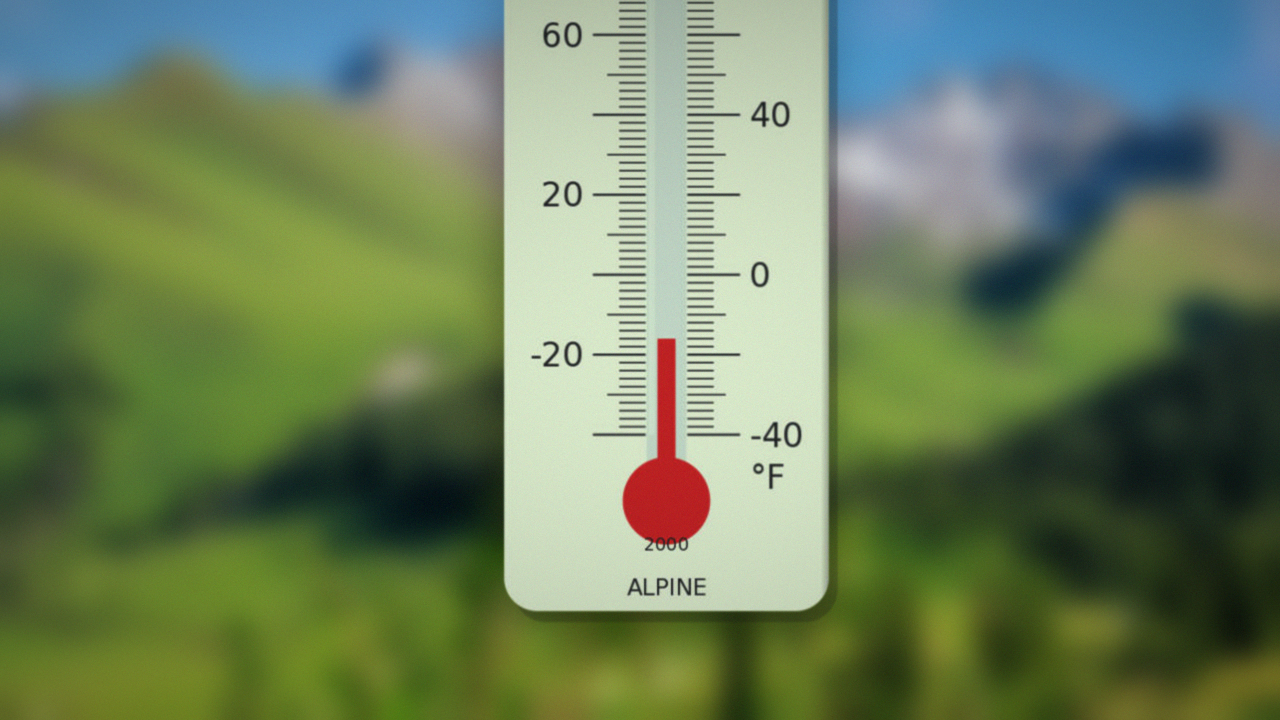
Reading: -16; °F
